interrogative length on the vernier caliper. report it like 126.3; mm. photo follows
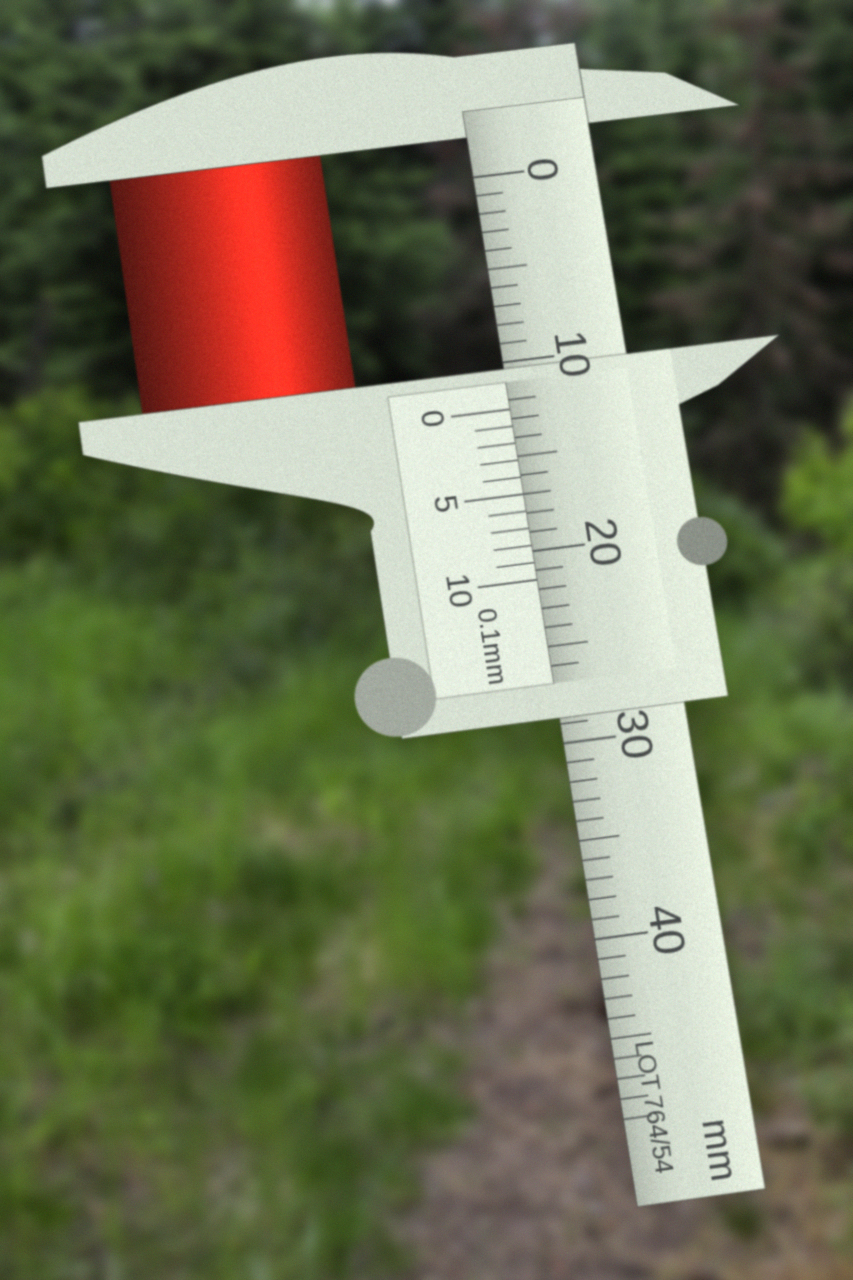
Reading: 12.5; mm
